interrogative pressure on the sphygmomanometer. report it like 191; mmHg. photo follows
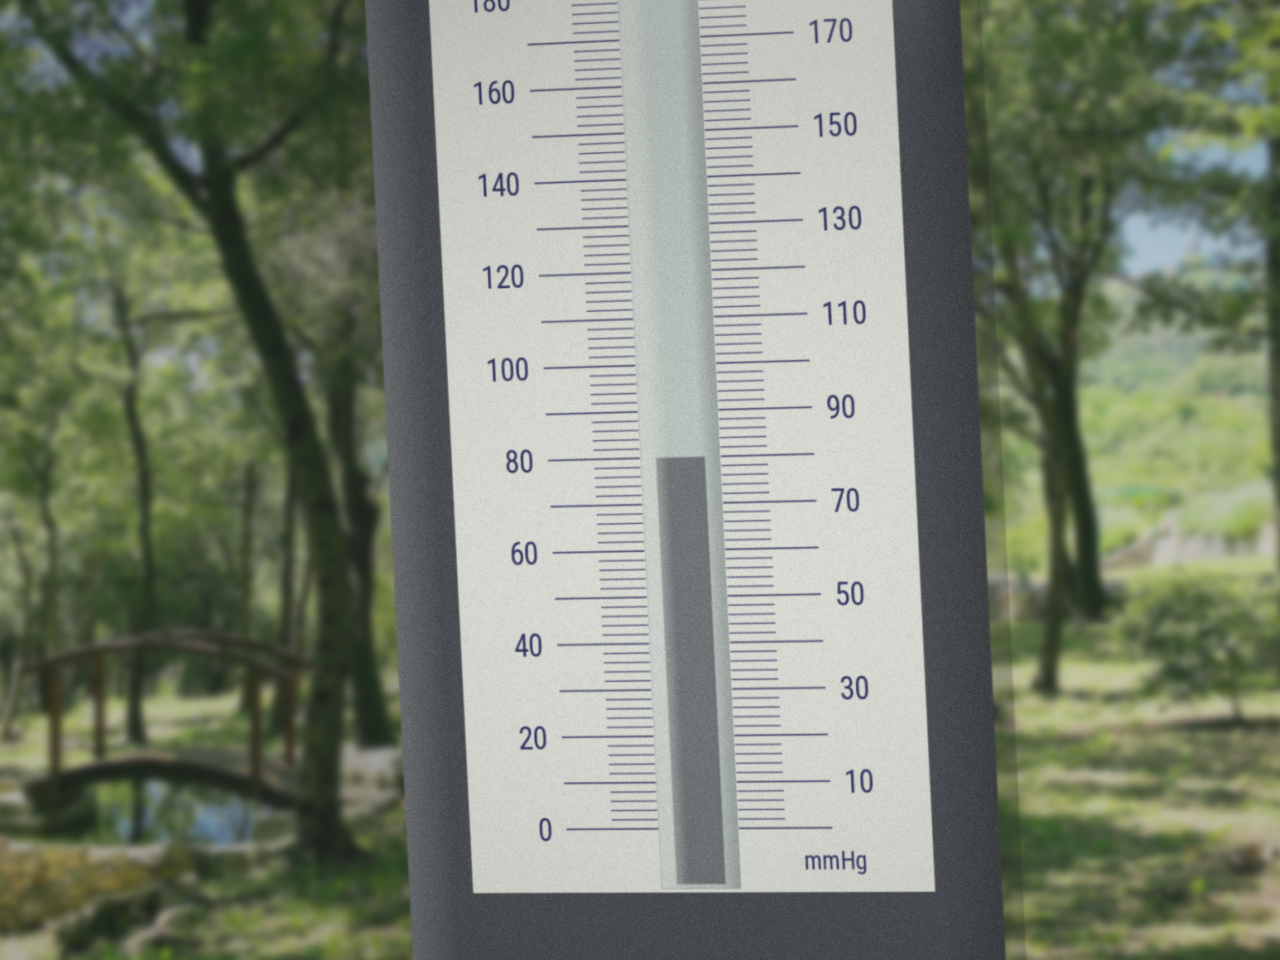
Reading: 80; mmHg
